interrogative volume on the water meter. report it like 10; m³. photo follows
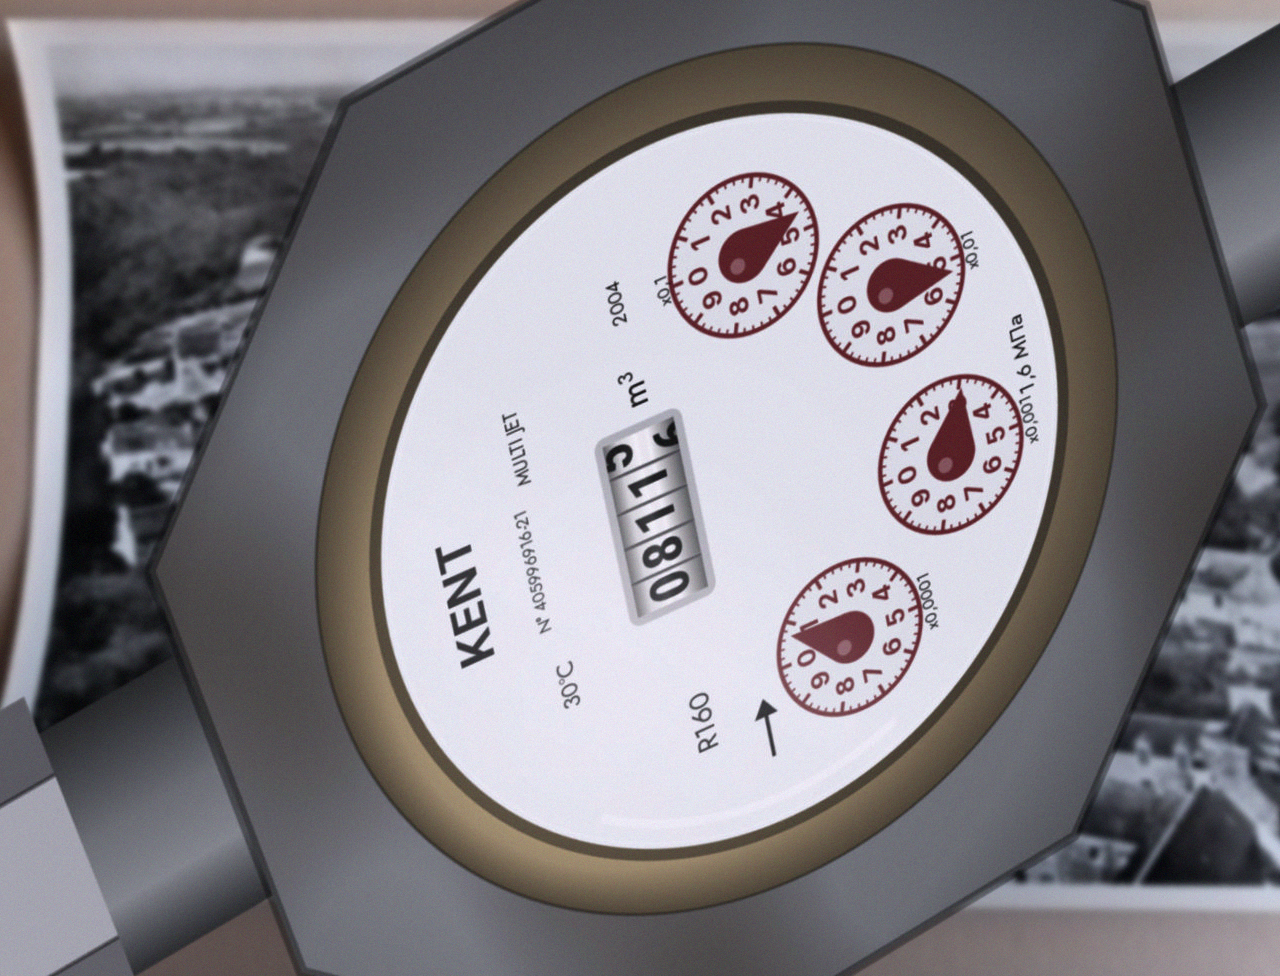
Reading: 8115.4530; m³
